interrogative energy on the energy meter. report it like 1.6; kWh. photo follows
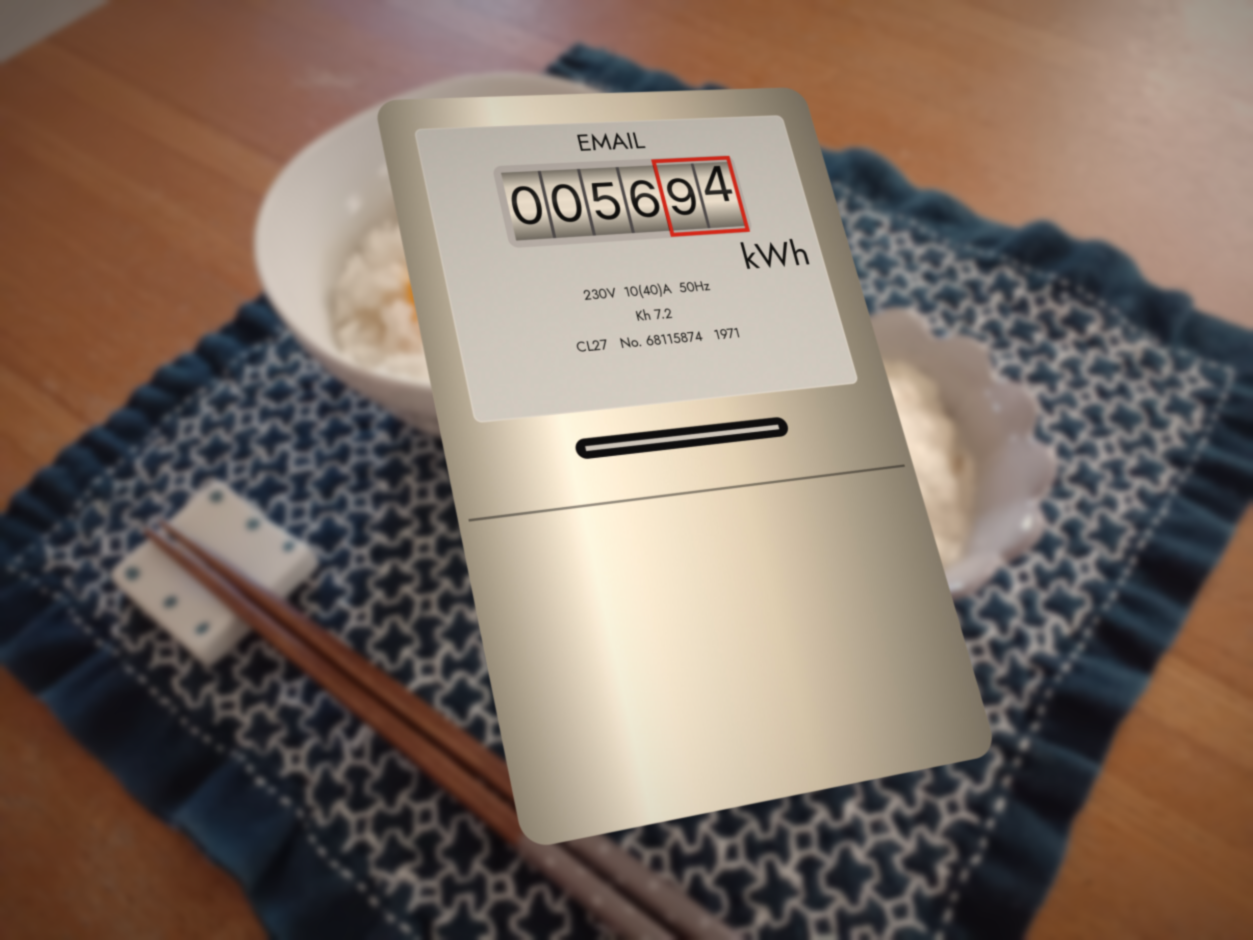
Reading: 56.94; kWh
